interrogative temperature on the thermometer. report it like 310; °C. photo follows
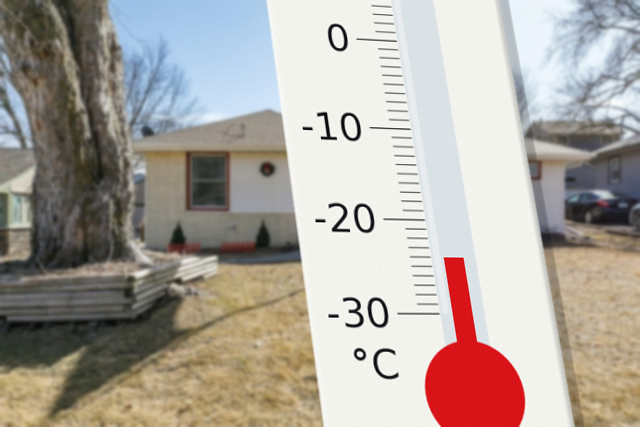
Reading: -24; °C
